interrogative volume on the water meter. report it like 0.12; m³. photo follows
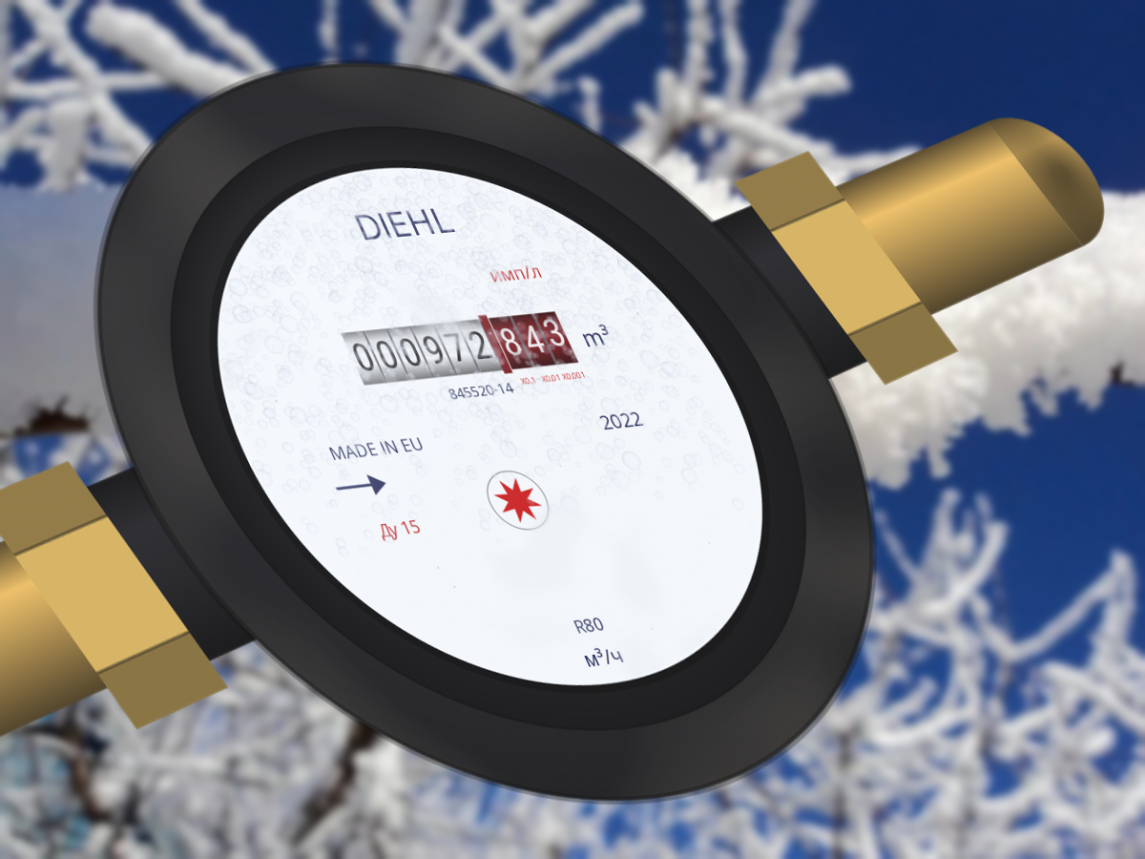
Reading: 972.843; m³
